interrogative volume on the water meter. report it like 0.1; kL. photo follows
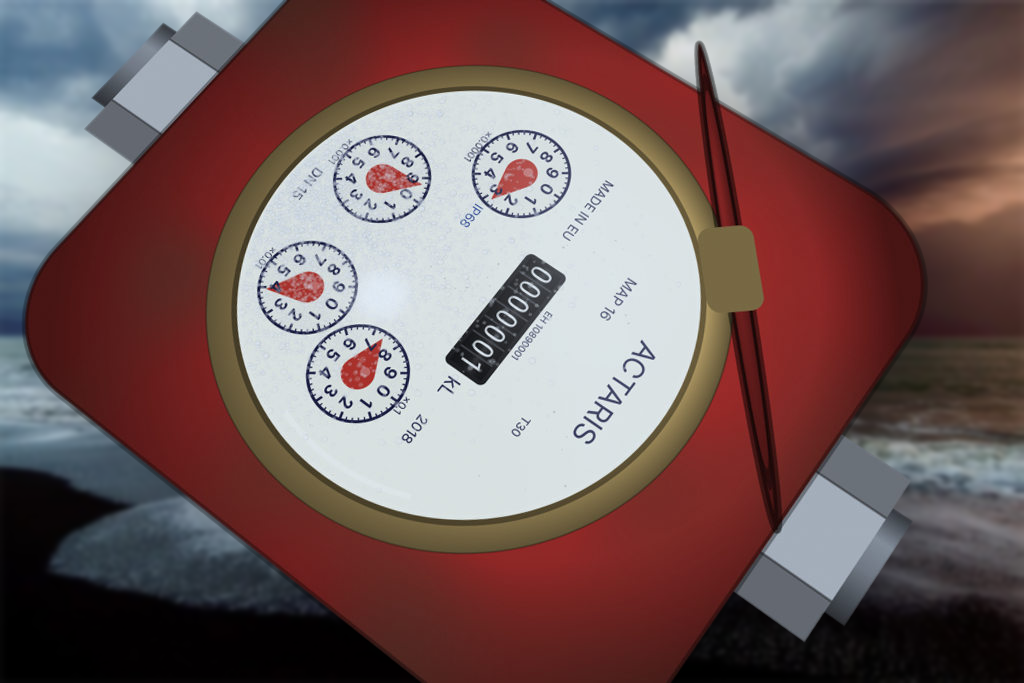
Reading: 1.7392; kL
